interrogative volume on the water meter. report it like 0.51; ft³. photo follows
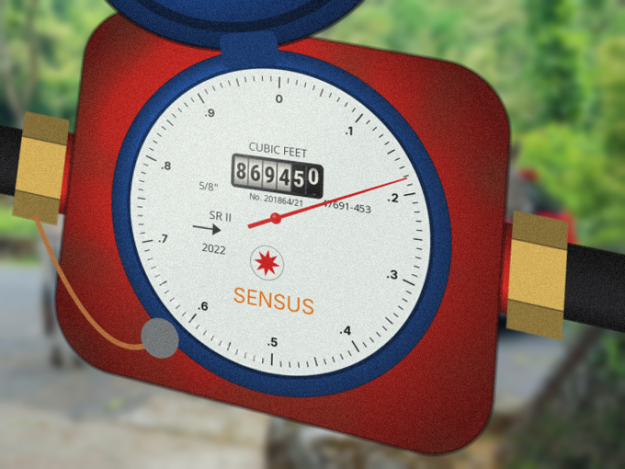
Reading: 869450.18; ft³
